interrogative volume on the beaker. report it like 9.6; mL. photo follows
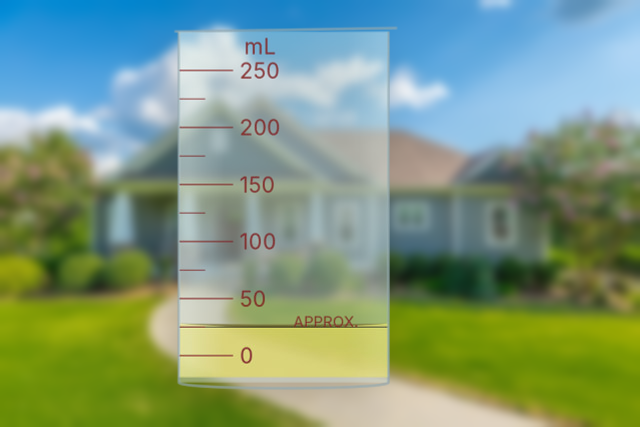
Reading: 25; mL
